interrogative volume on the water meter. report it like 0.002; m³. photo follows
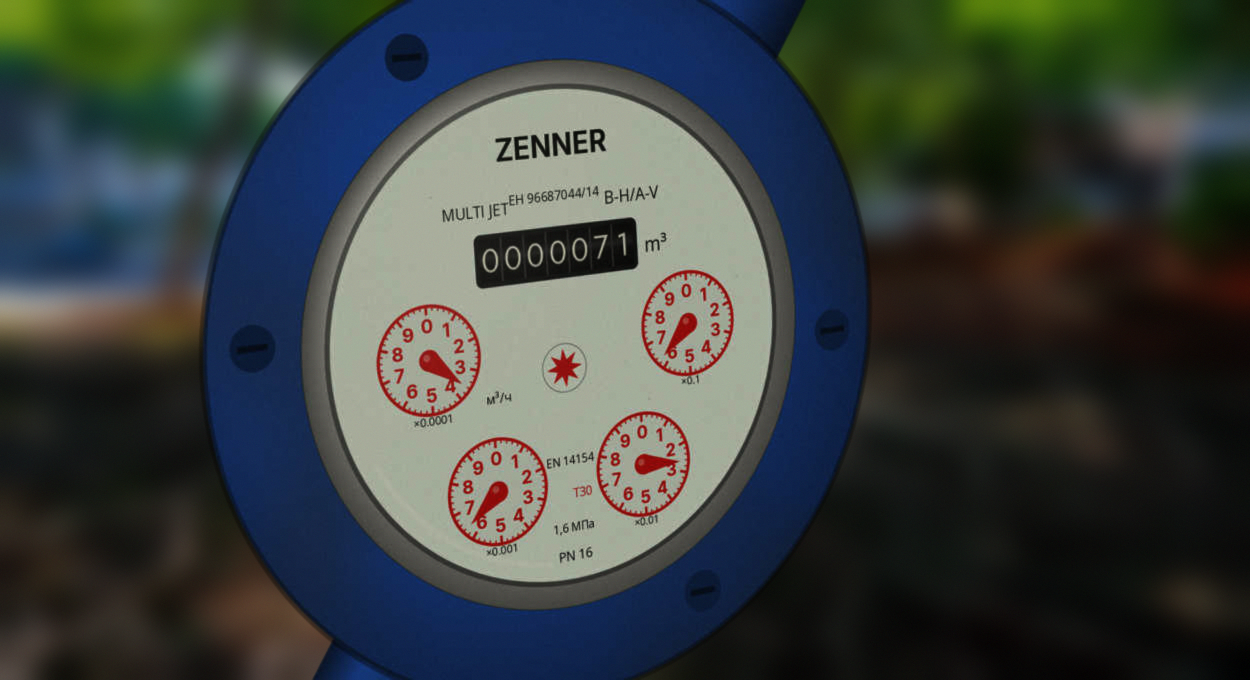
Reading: 71.6263; m³
